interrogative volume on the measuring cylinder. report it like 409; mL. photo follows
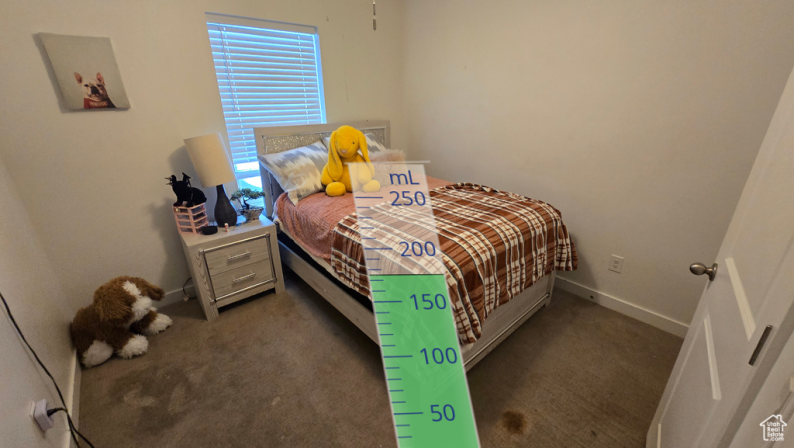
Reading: 175; mL
